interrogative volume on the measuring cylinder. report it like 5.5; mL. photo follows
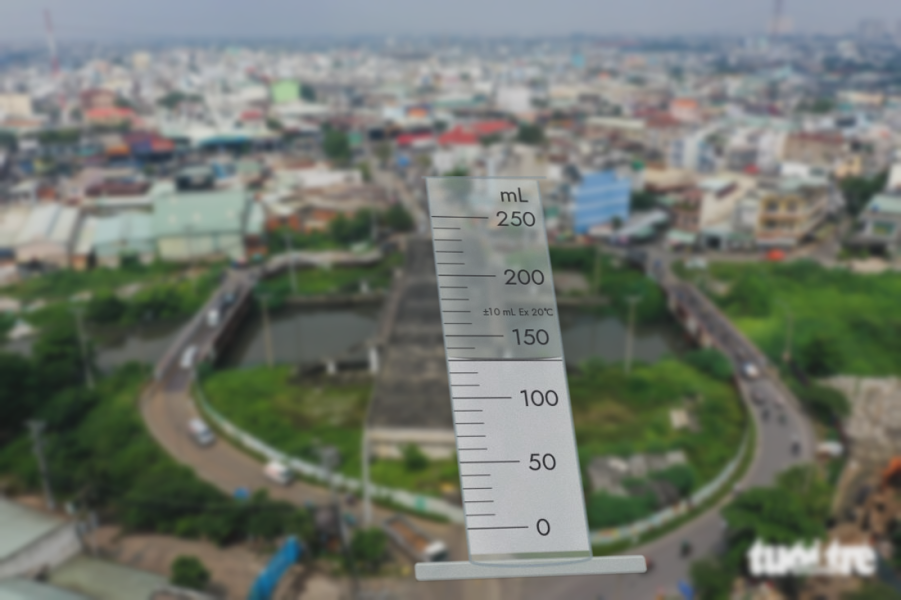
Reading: 130; mL
